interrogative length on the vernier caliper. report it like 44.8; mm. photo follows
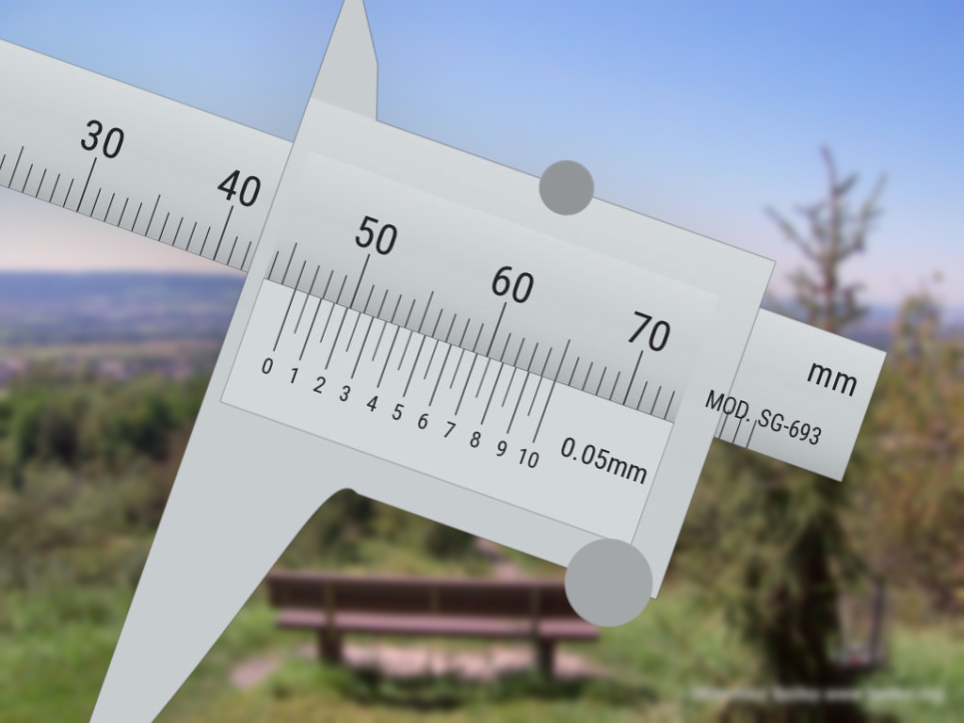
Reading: 46.0; mm
